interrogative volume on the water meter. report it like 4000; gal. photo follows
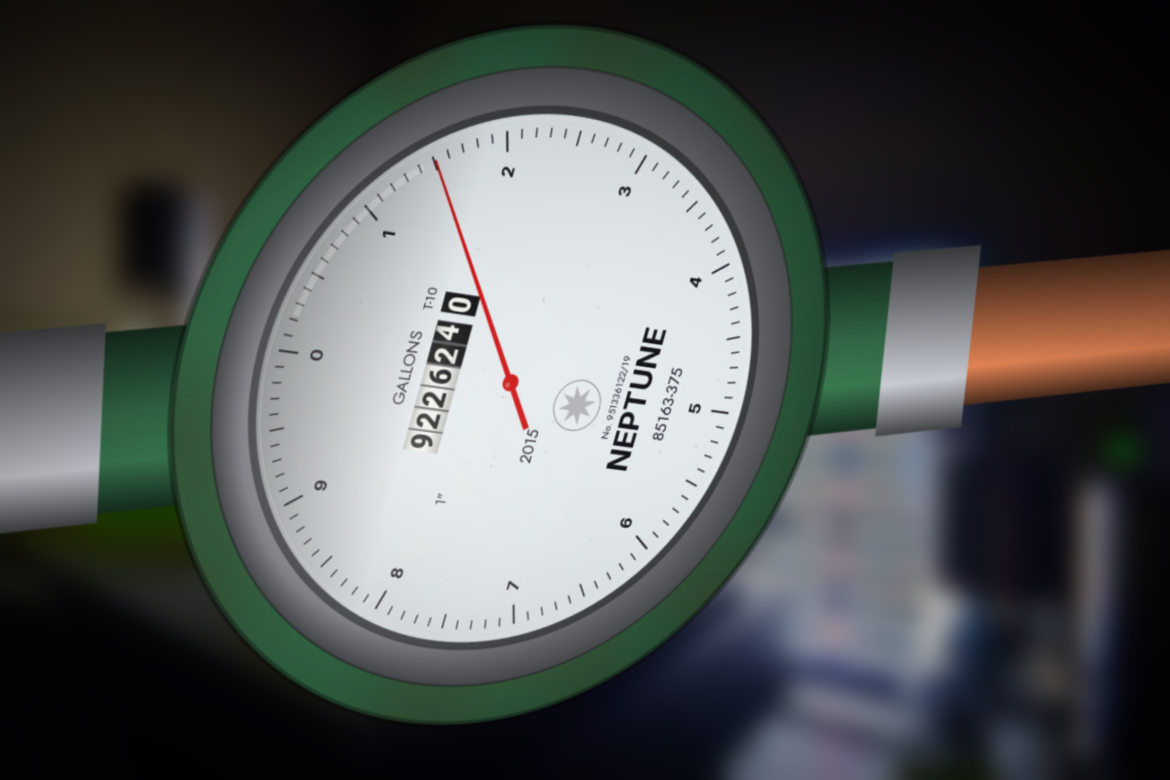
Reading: 9226241.5; gal
